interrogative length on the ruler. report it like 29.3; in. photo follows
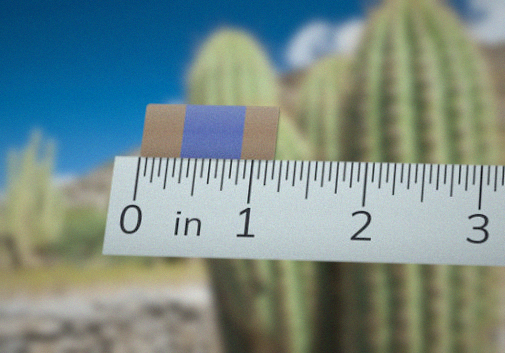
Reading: 1.1875; in
